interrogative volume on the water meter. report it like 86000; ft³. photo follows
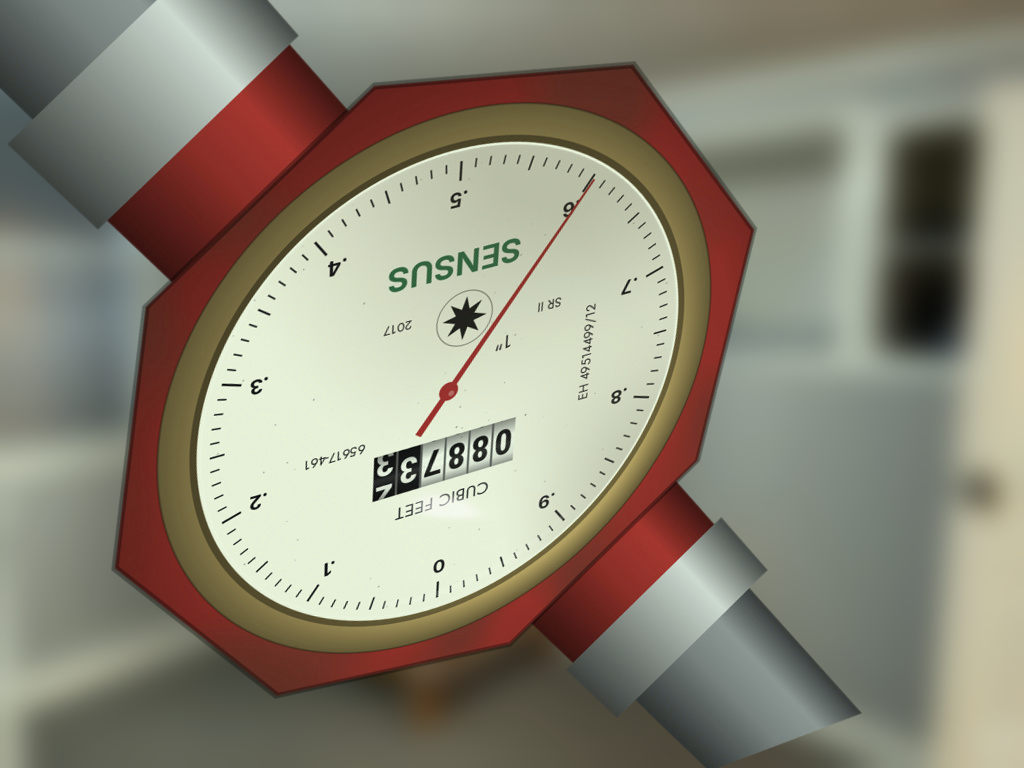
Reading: 88732.60; ft³
